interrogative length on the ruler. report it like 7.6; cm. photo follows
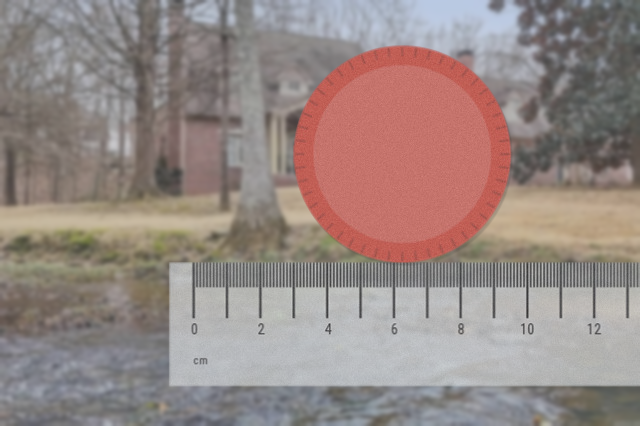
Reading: 6.5; cm
